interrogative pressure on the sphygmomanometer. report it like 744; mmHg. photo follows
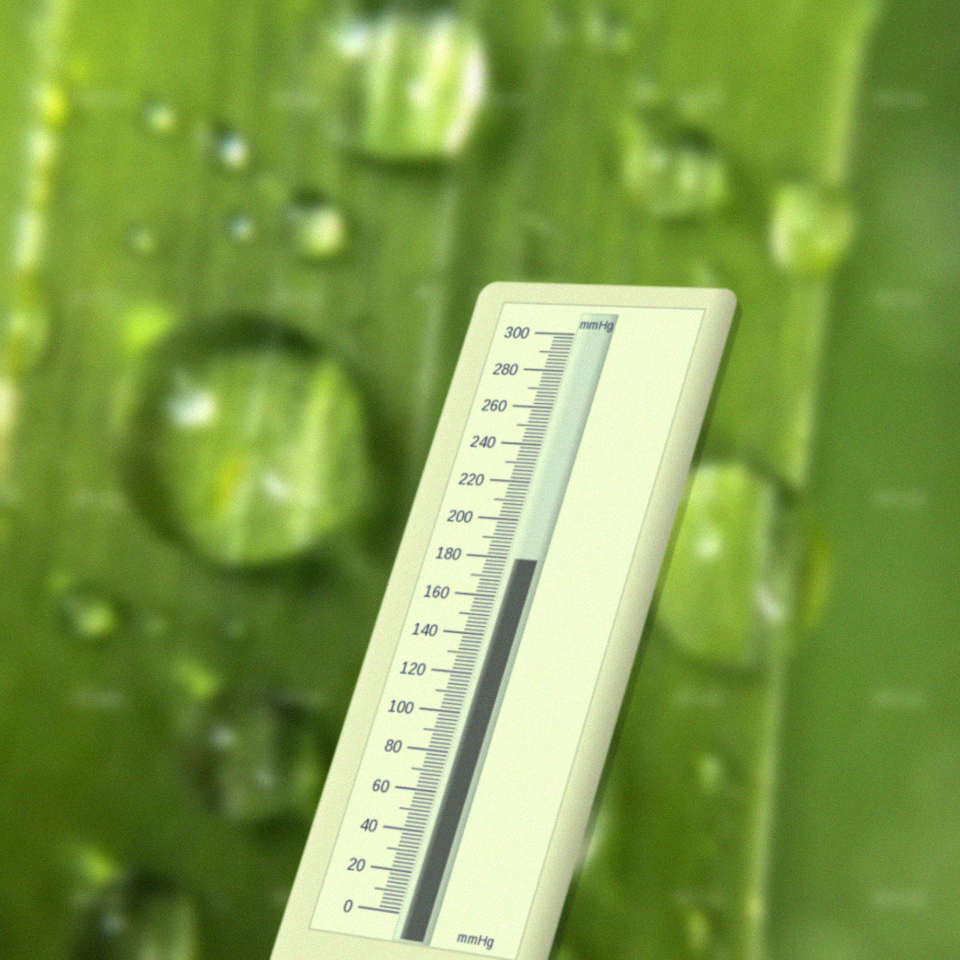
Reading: 180; mmHg
